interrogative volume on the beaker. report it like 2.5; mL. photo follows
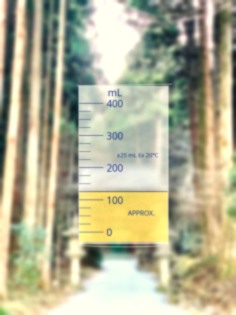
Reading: 125; mL
